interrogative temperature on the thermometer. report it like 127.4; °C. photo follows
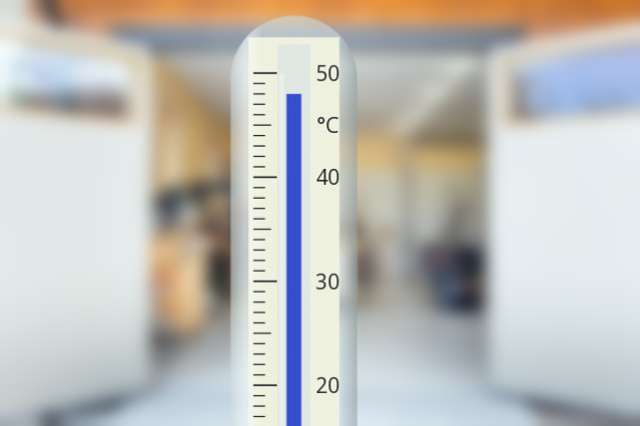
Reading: 48; °C
